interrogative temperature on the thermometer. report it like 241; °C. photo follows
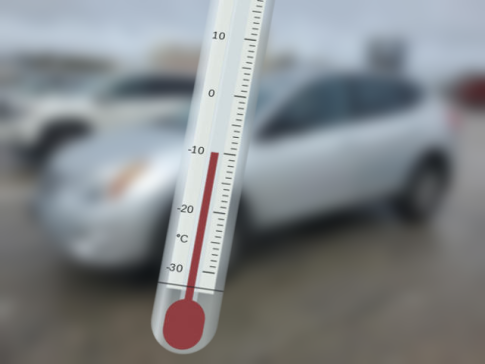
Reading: -10; °C
